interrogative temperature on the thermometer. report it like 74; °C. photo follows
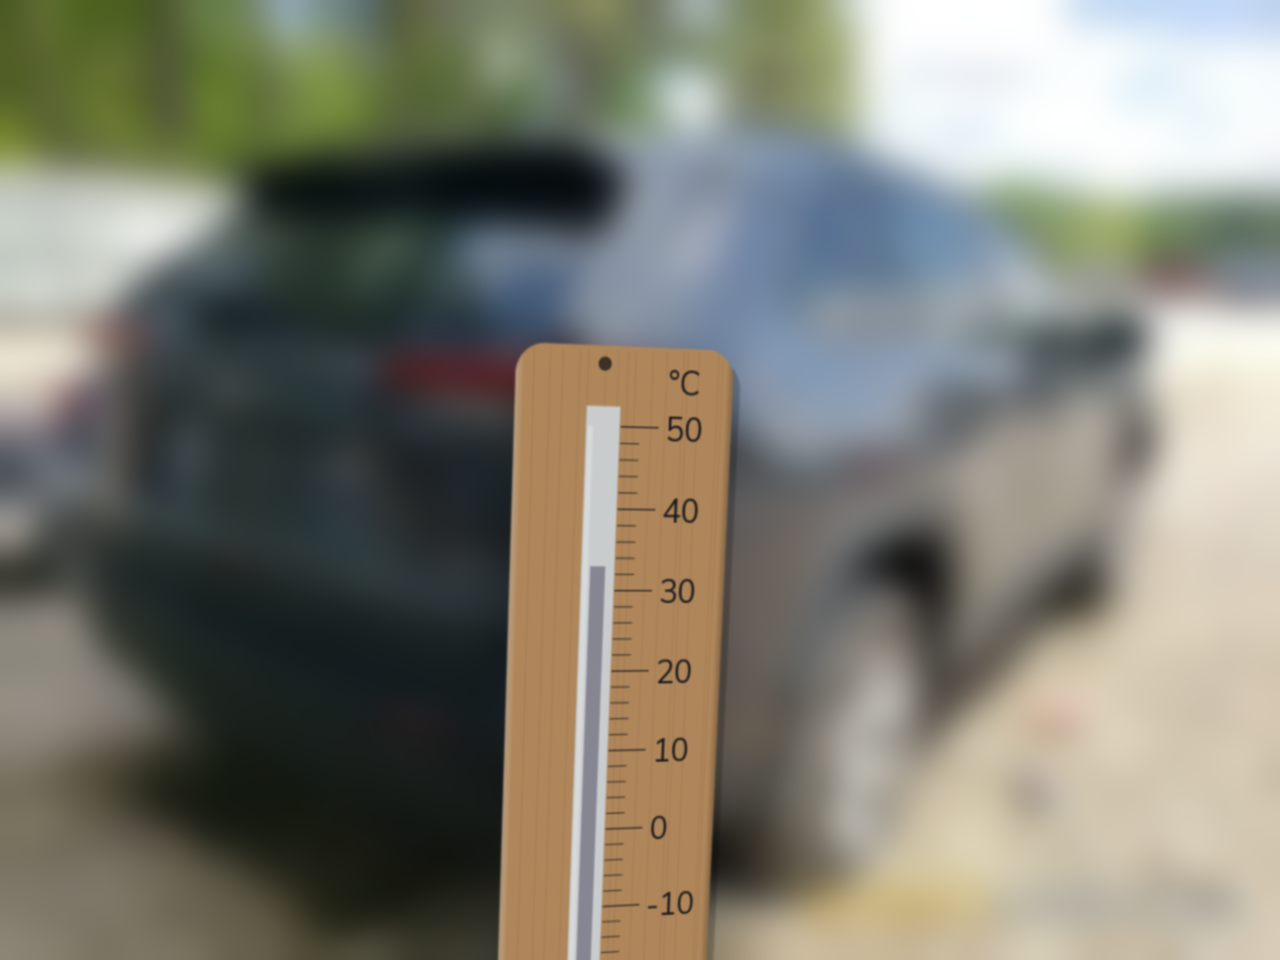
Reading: 33; °C
